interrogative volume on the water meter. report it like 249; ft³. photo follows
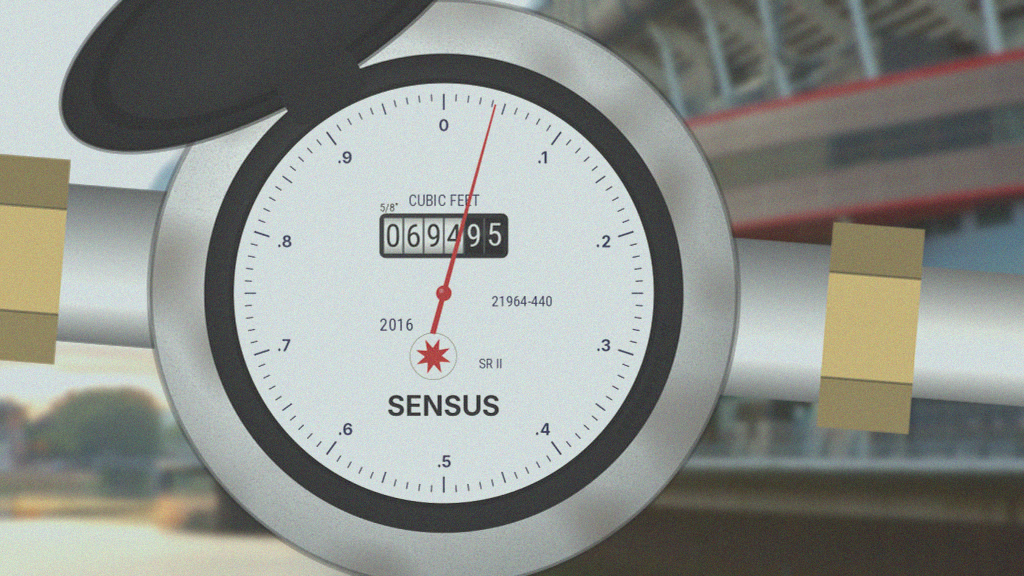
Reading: 69495.04; ft³
